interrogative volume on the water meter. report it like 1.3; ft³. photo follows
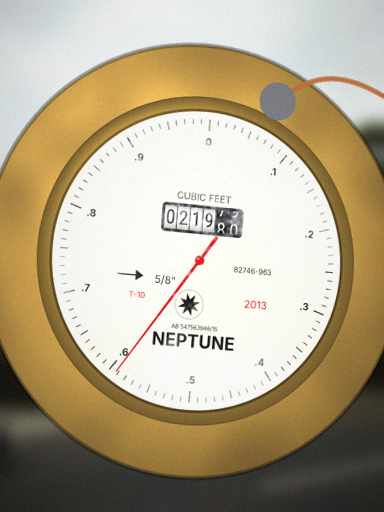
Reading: 21979.59; ft³
